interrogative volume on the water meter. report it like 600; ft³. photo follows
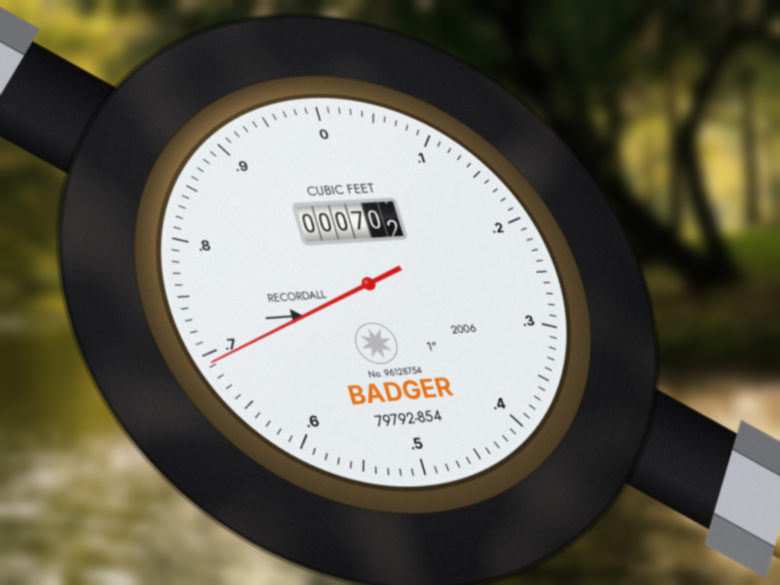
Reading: 701.69; ft³
